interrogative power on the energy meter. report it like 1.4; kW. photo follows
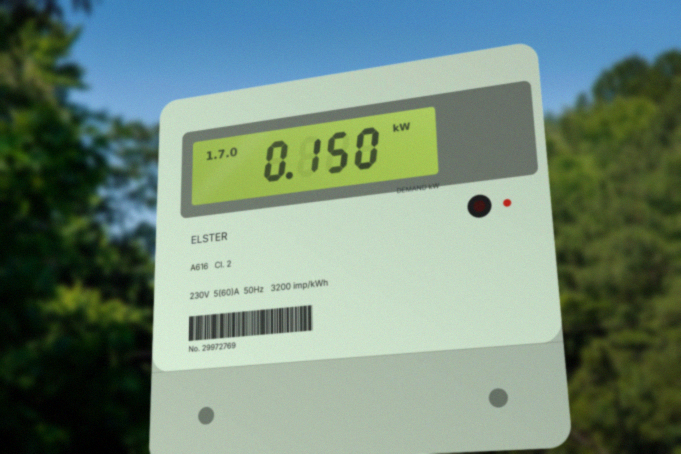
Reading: 0.150; kW
